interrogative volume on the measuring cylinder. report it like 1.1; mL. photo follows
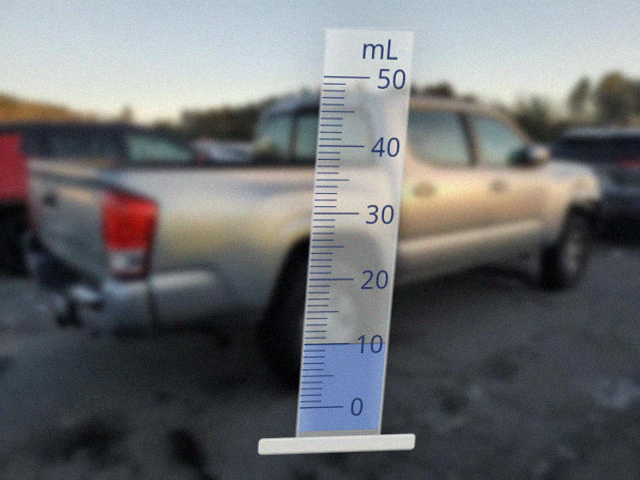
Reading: 10; mL
